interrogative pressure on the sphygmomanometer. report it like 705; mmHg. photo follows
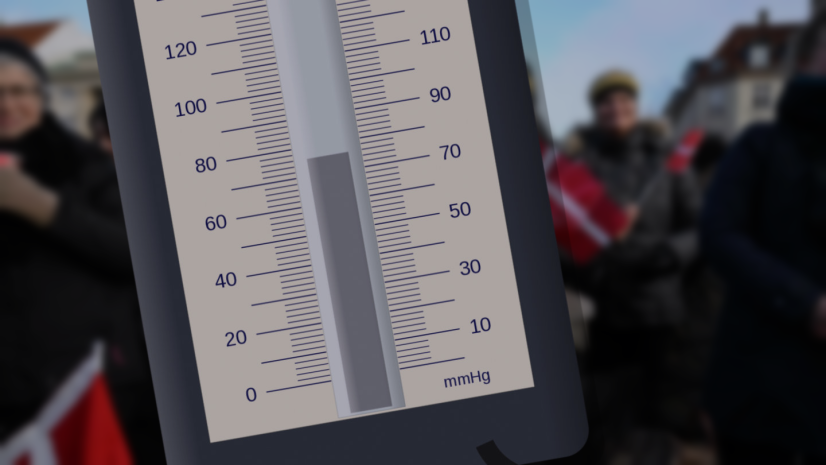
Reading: 76; mmHg
